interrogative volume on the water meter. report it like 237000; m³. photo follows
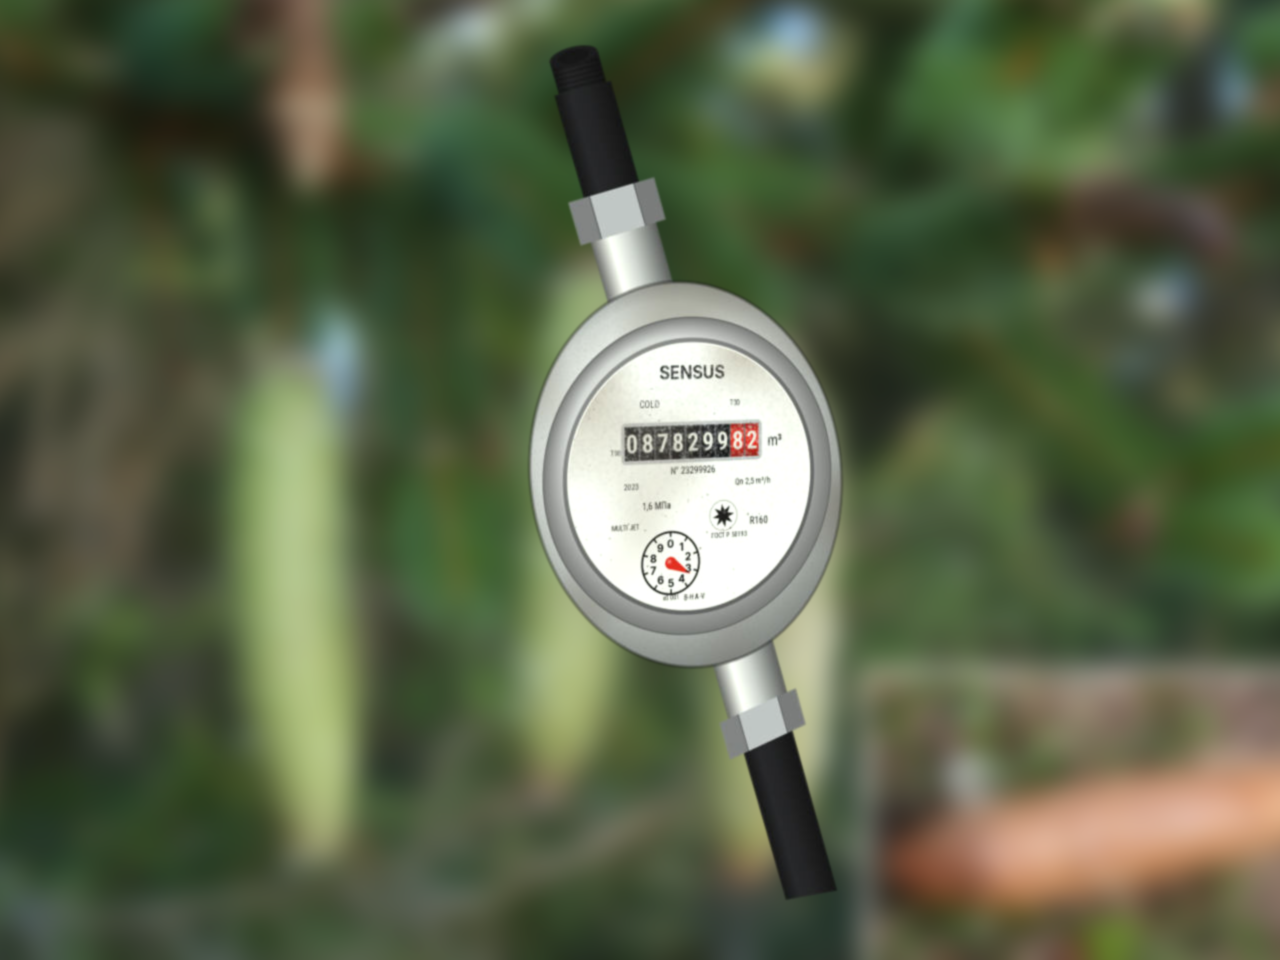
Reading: 878299.823; m³
